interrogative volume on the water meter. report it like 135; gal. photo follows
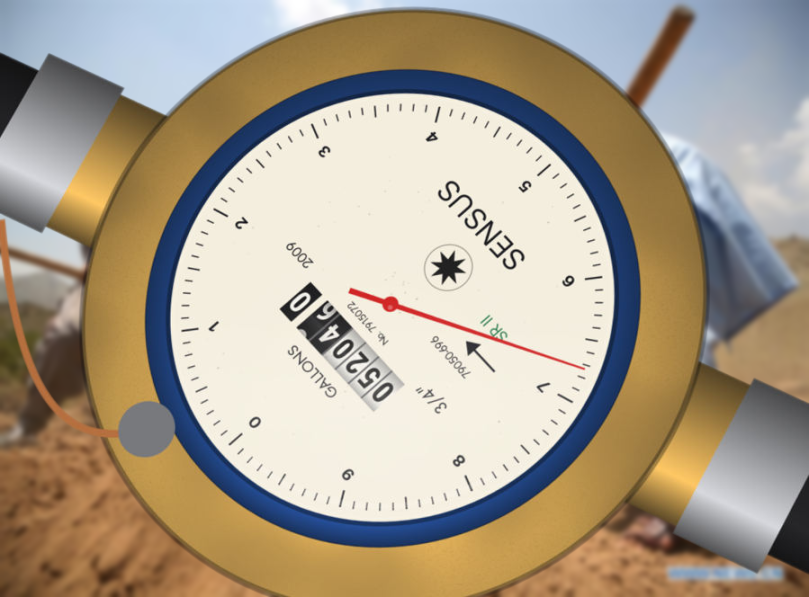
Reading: 520456.7; gal
